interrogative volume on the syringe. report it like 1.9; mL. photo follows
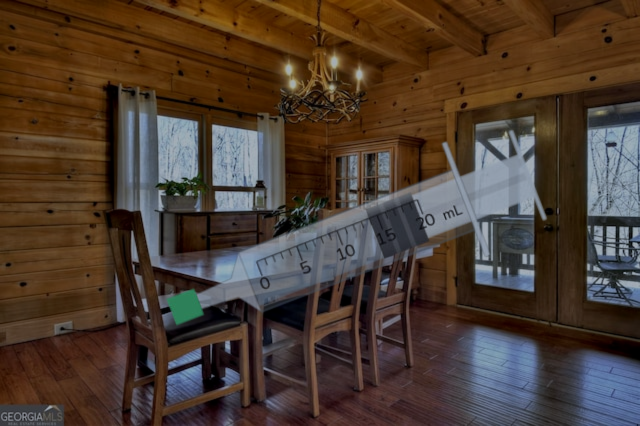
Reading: 14; mL
